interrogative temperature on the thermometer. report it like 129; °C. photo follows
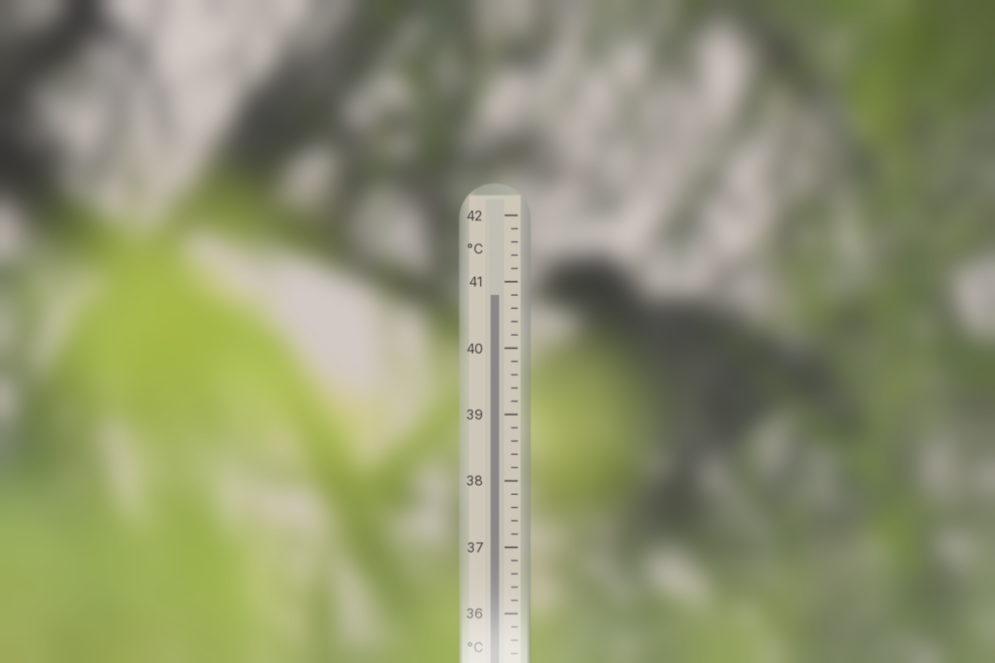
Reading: 40.8; °C
